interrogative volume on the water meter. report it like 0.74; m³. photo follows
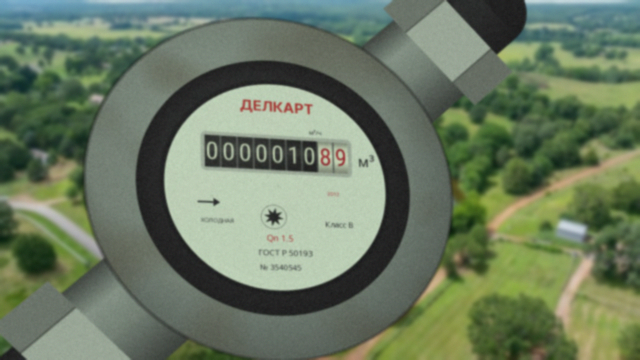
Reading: 10.89; m³
